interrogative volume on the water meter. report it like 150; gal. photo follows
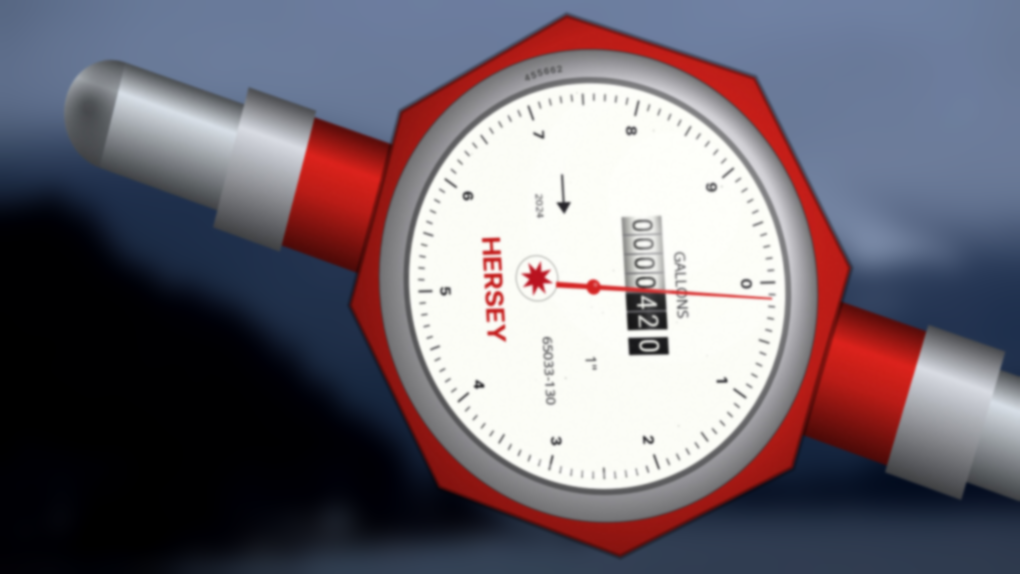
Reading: 420.1; gal
